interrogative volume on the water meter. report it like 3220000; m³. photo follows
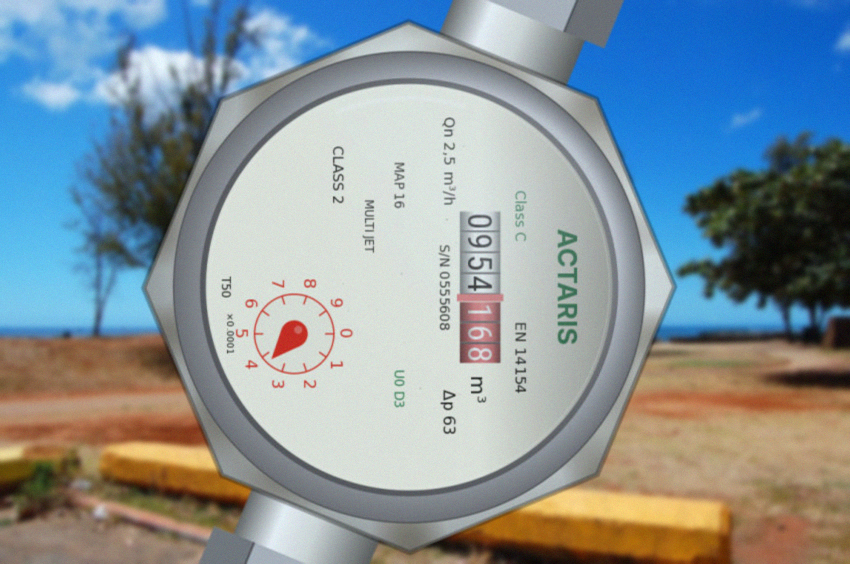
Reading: 954.1683; m³
